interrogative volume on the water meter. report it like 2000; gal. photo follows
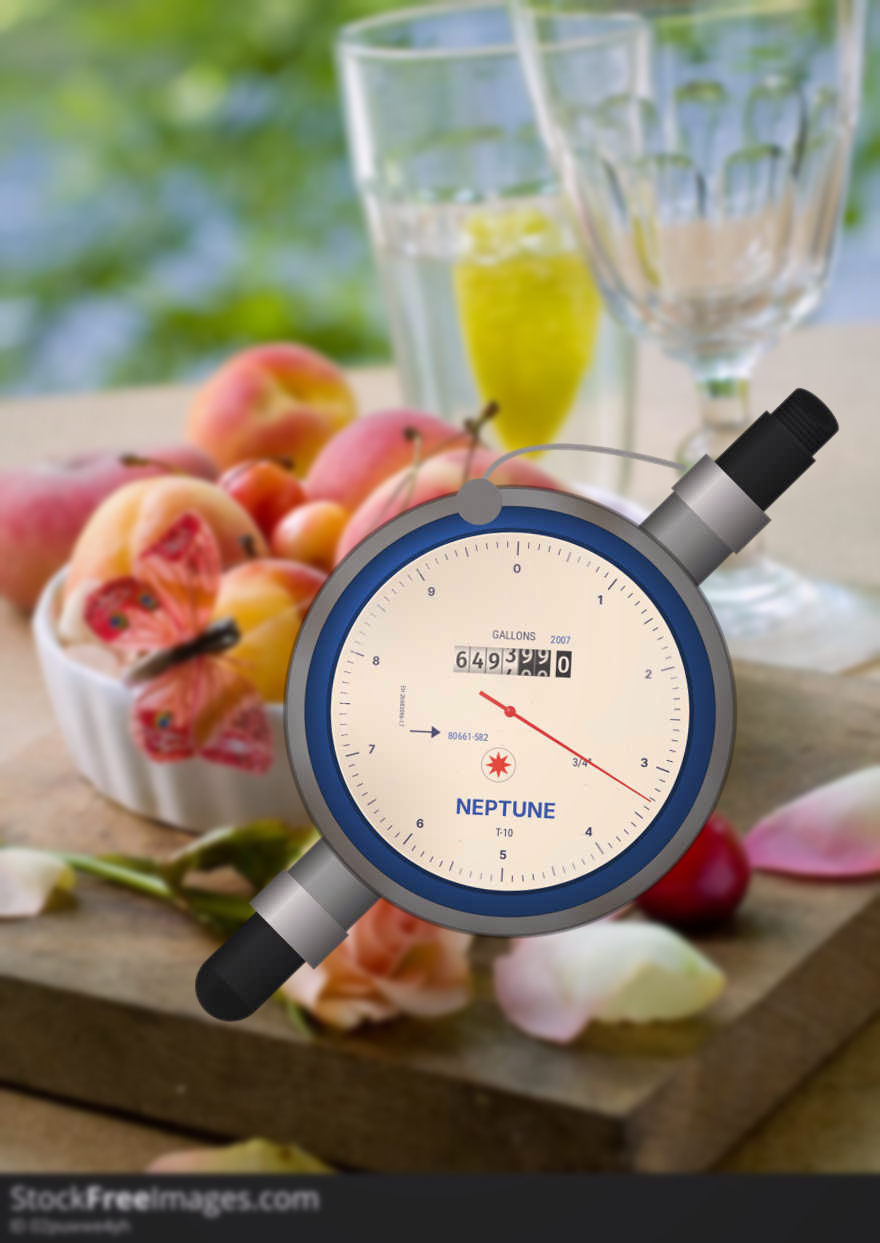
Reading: 6493993.3; gal
